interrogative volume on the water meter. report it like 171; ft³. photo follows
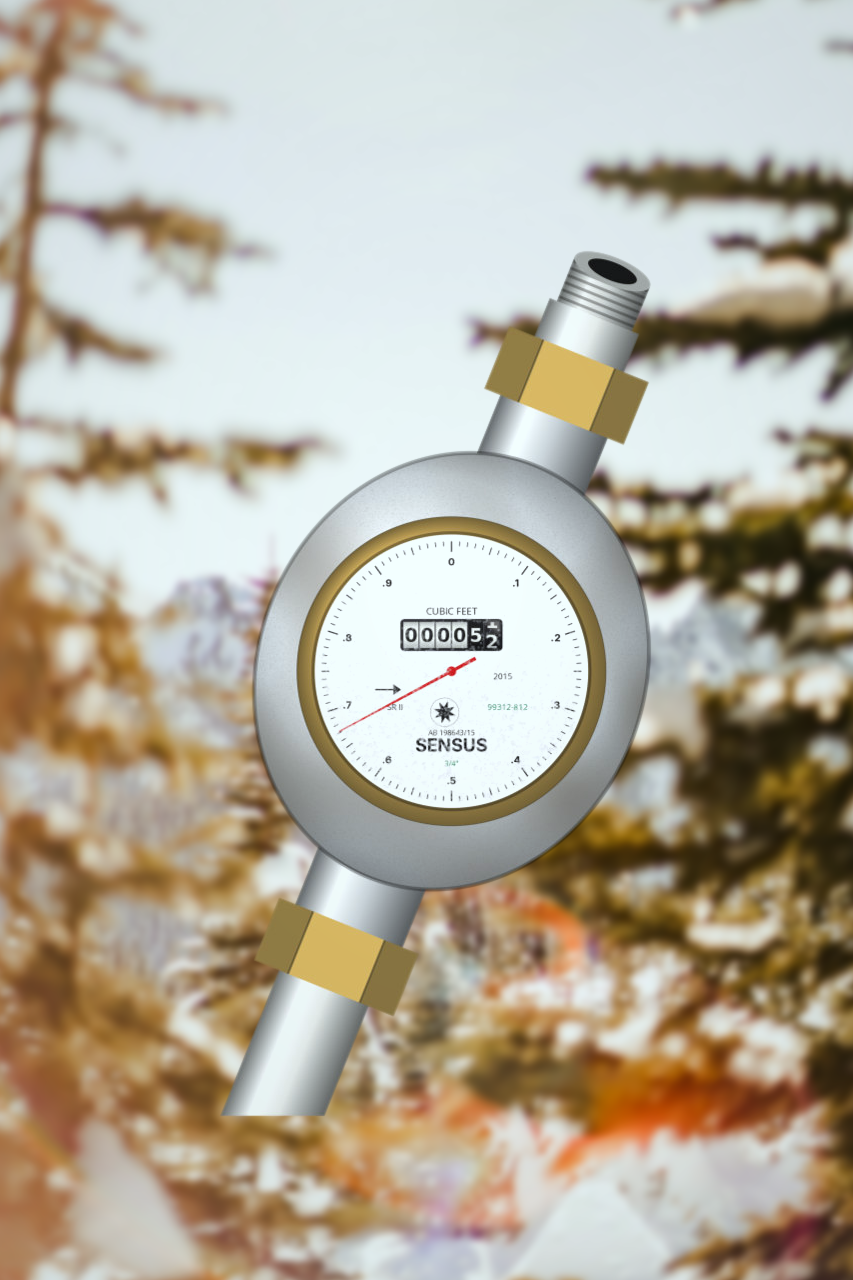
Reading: 51.67; ft³
